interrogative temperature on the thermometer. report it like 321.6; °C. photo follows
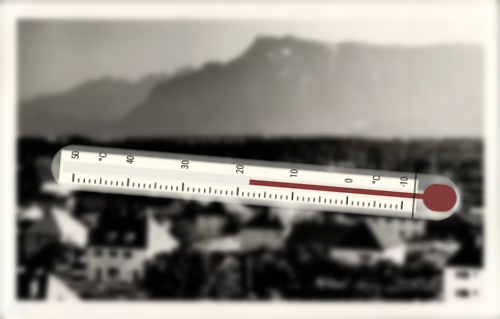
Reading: 18; °C
